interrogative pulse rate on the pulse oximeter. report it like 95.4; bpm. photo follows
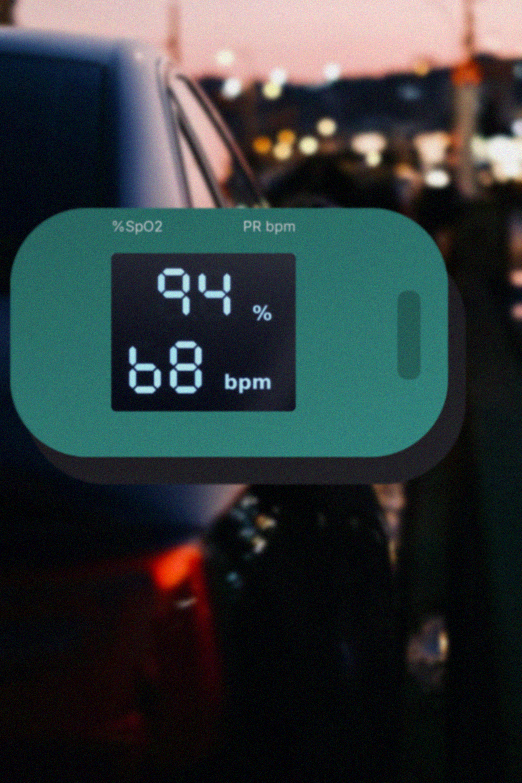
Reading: 68; bpm
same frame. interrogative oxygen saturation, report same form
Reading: 94; %
